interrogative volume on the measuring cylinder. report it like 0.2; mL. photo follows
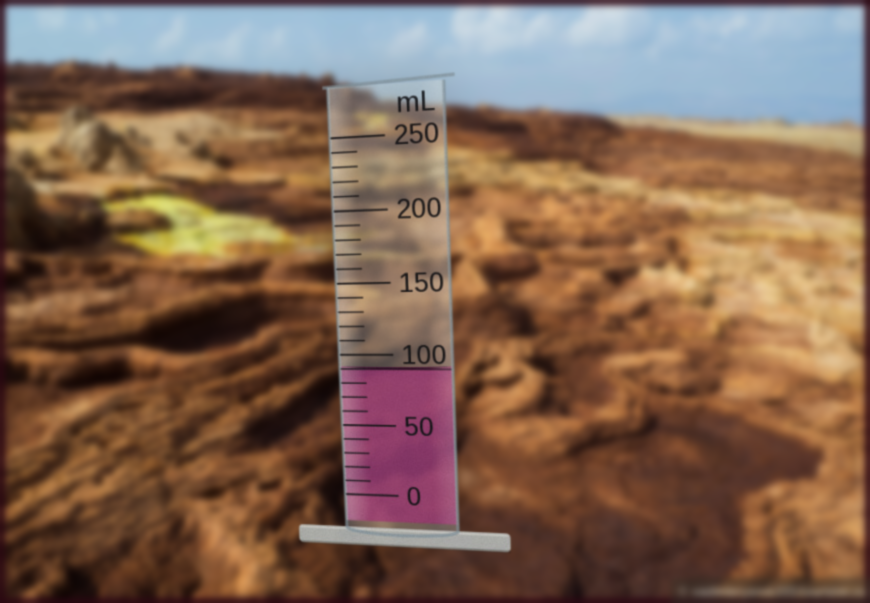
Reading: 90; mL
